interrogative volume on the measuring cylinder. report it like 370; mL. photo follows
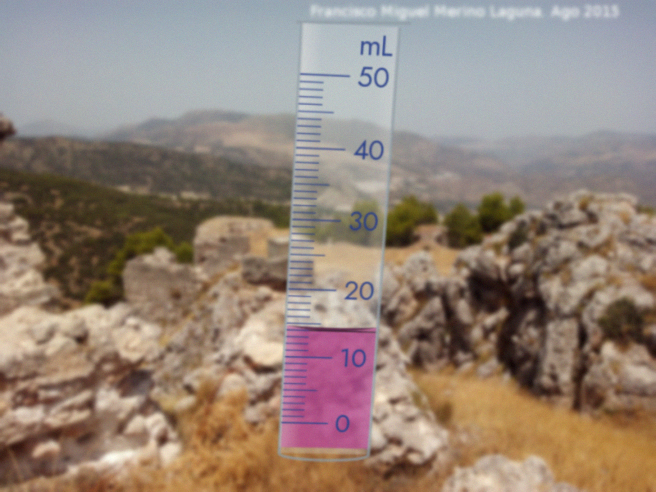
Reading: 14; mL
